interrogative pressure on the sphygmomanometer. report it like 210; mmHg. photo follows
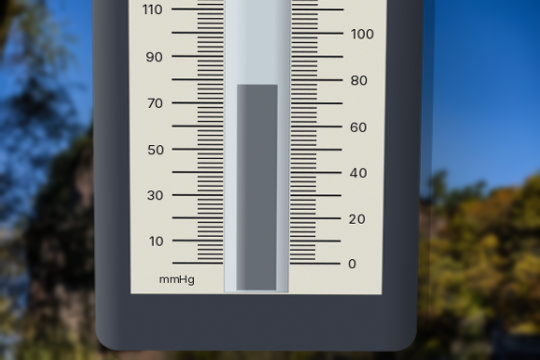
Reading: 78; mmHg
